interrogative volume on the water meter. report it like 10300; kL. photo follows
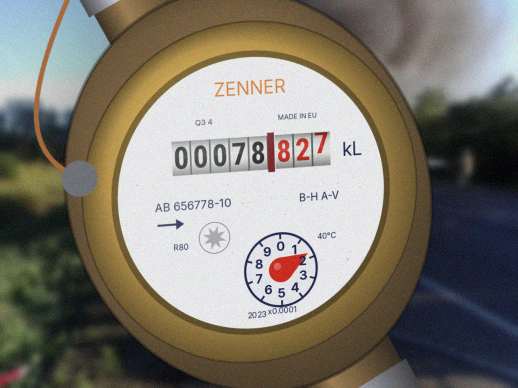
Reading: 78.8271; kL
